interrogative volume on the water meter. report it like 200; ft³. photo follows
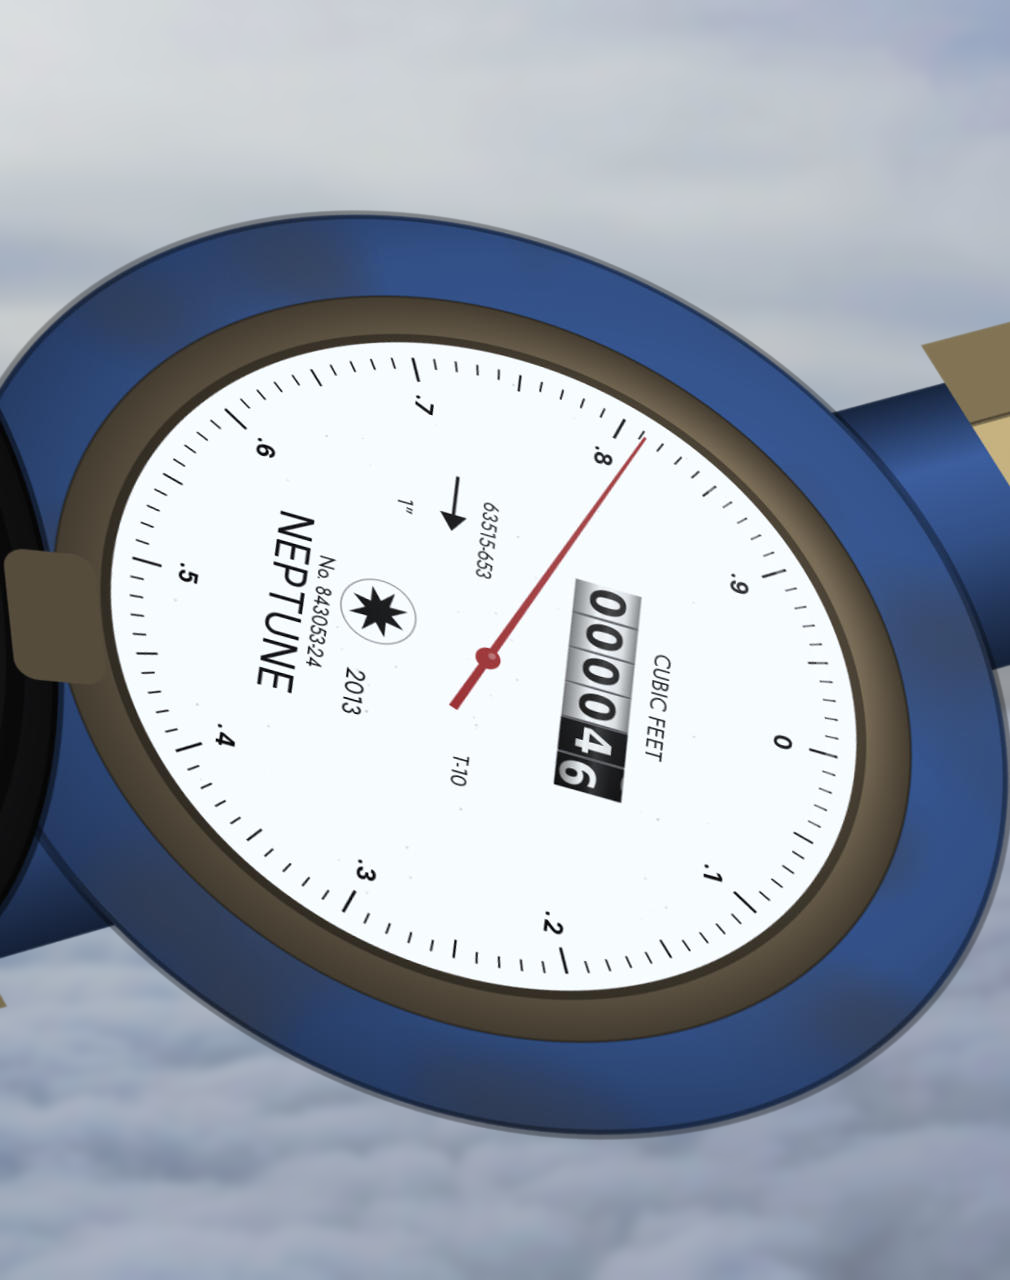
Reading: 45.81; ft³
